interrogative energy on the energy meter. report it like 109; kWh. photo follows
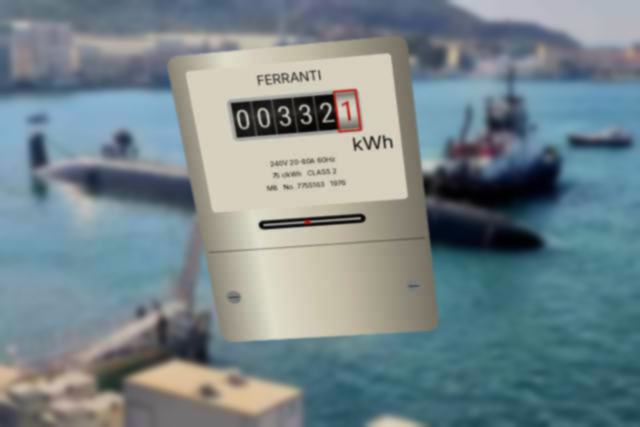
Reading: 332.1; kWh
